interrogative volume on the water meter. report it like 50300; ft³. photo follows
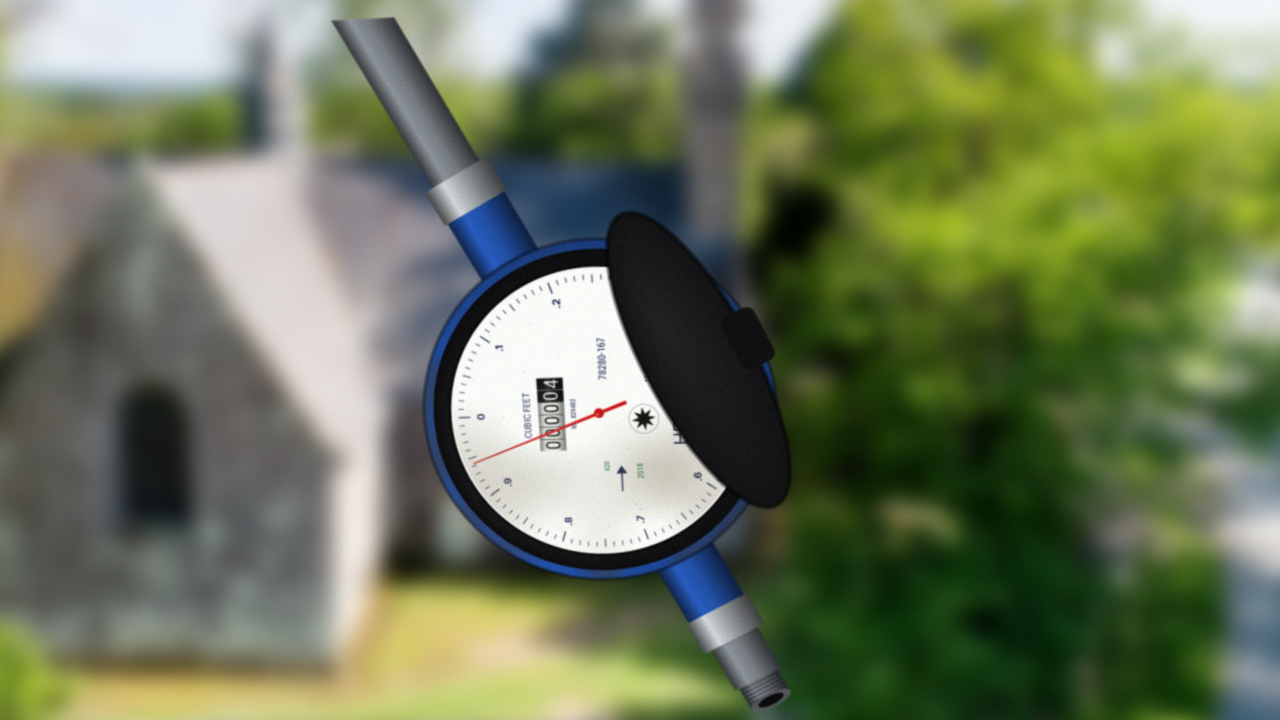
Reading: 3.94; ft³
